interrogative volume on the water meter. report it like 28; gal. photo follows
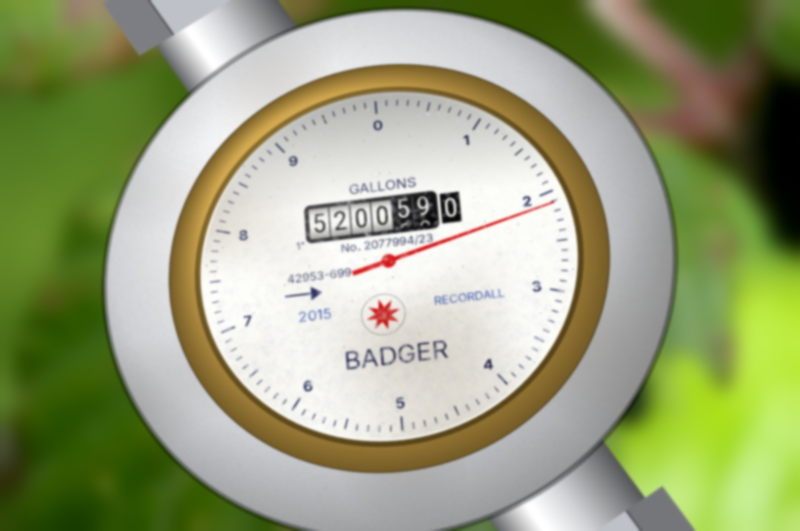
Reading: 5200592.1; gal
